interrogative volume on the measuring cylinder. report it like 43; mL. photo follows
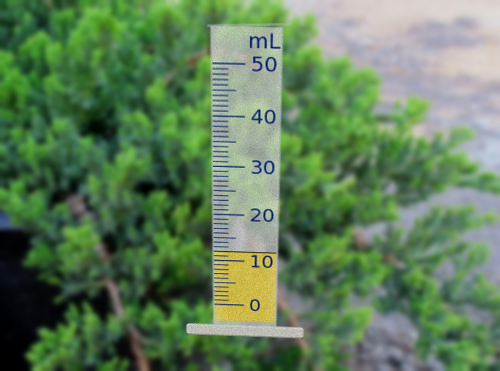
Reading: 12; mL
